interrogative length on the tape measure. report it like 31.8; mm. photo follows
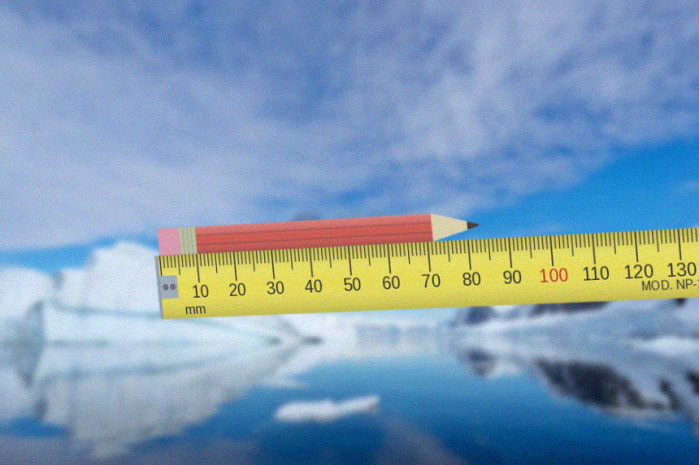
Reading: 83; mm
